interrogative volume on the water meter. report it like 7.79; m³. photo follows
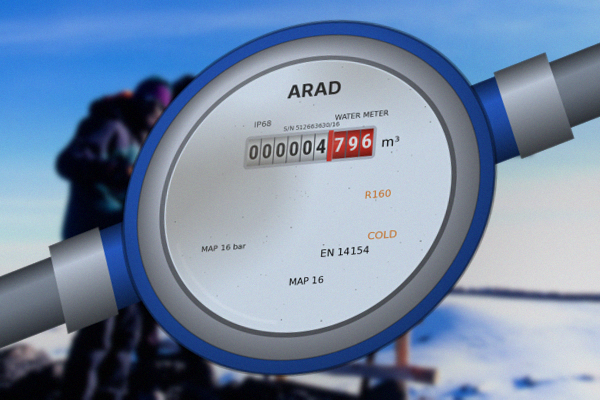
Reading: 4.796; m³
